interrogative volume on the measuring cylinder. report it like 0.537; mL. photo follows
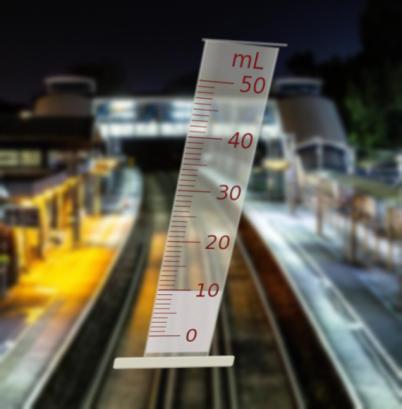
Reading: 10; mL
